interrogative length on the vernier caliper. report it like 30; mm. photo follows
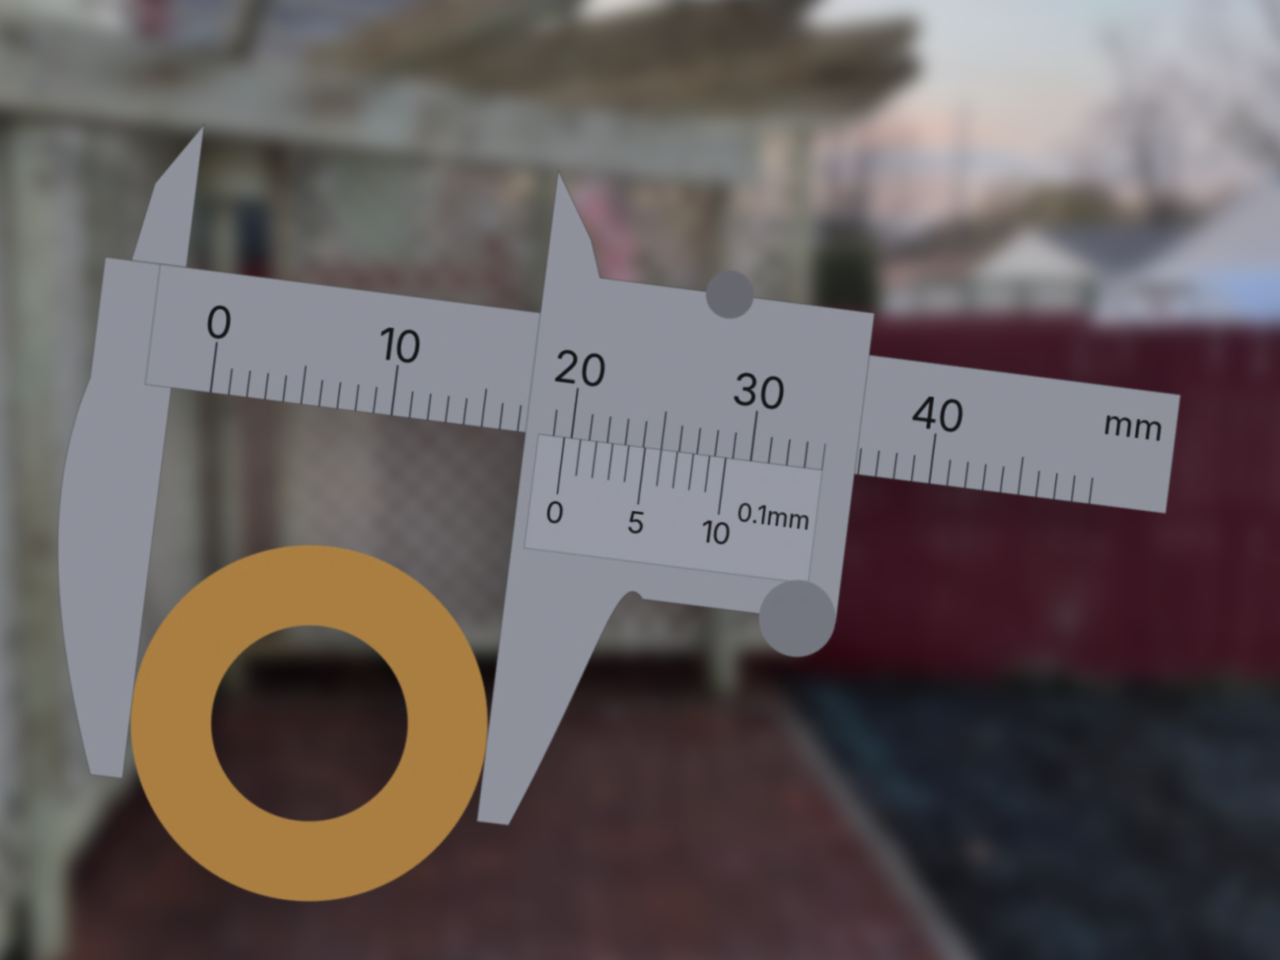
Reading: 19.6; mm
